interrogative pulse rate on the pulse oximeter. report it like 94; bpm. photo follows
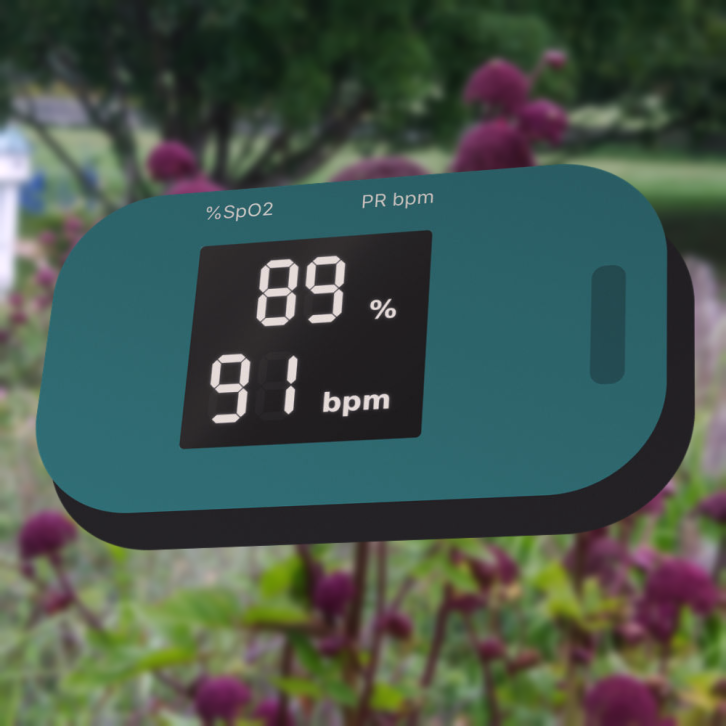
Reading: 91; bpm
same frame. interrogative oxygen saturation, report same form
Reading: 89; %
